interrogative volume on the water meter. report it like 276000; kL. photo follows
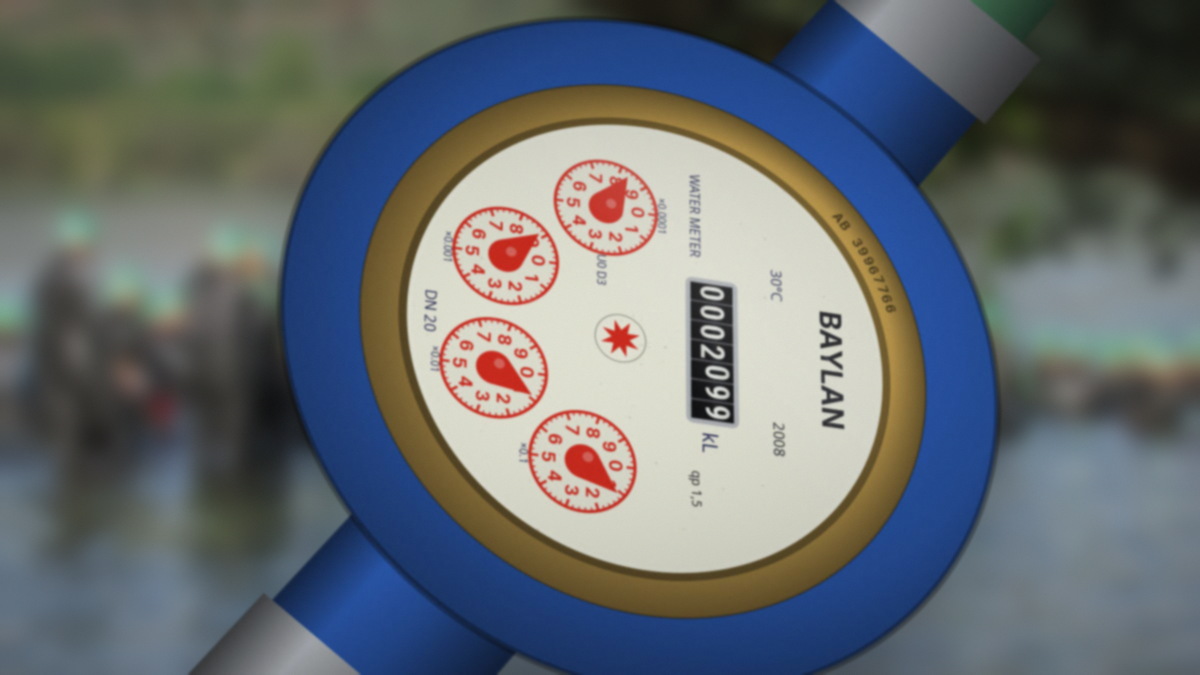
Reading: 2099.1088; kL
